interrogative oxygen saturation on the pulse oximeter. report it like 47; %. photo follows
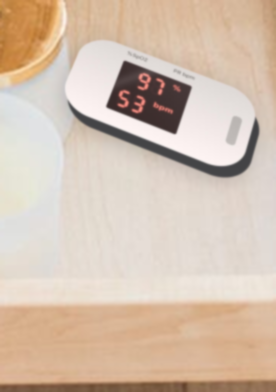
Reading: 97; %
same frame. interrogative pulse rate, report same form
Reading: 53; bpm
